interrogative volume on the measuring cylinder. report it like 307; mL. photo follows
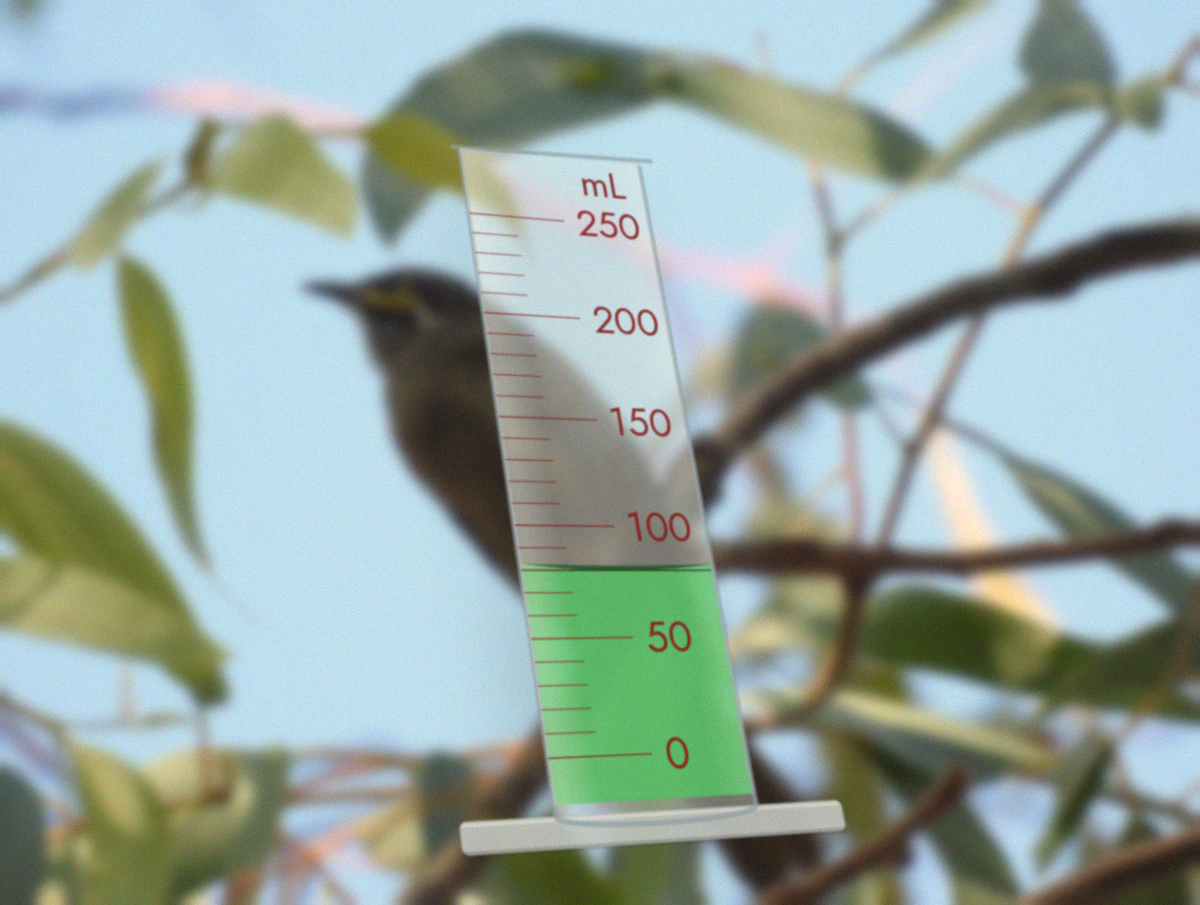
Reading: 80; mL
